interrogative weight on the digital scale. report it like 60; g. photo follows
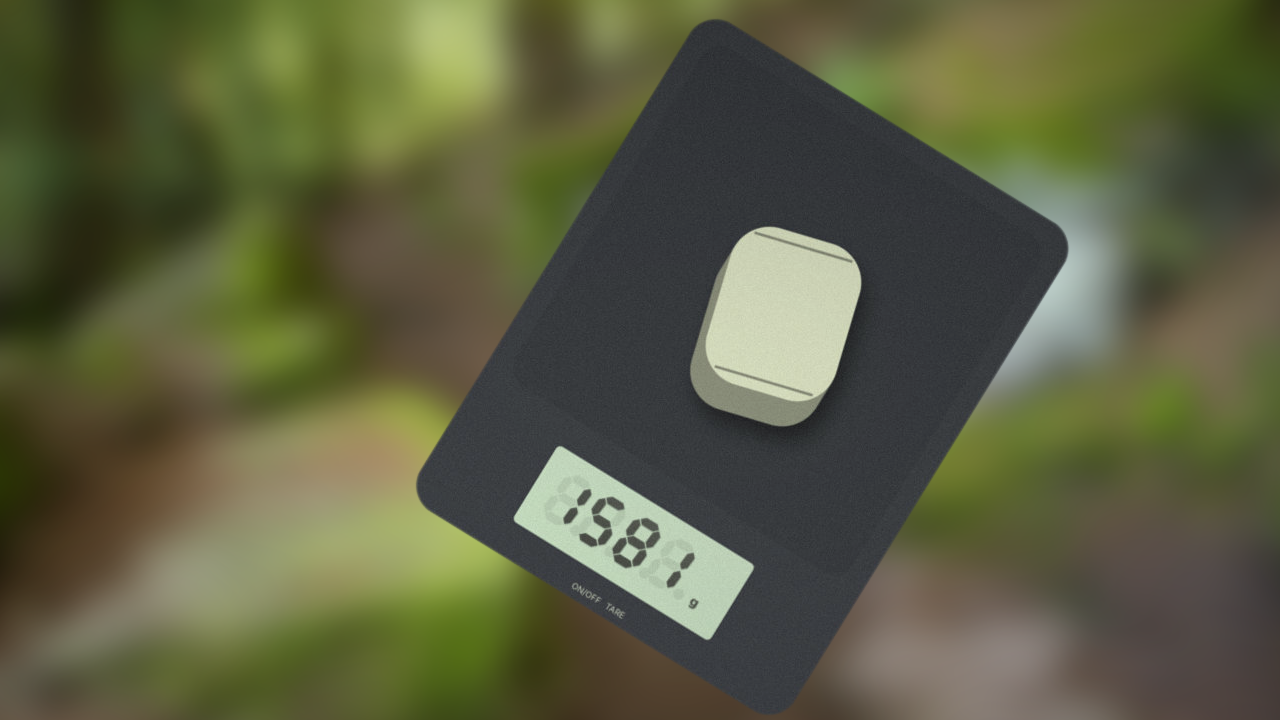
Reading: 1581; g
